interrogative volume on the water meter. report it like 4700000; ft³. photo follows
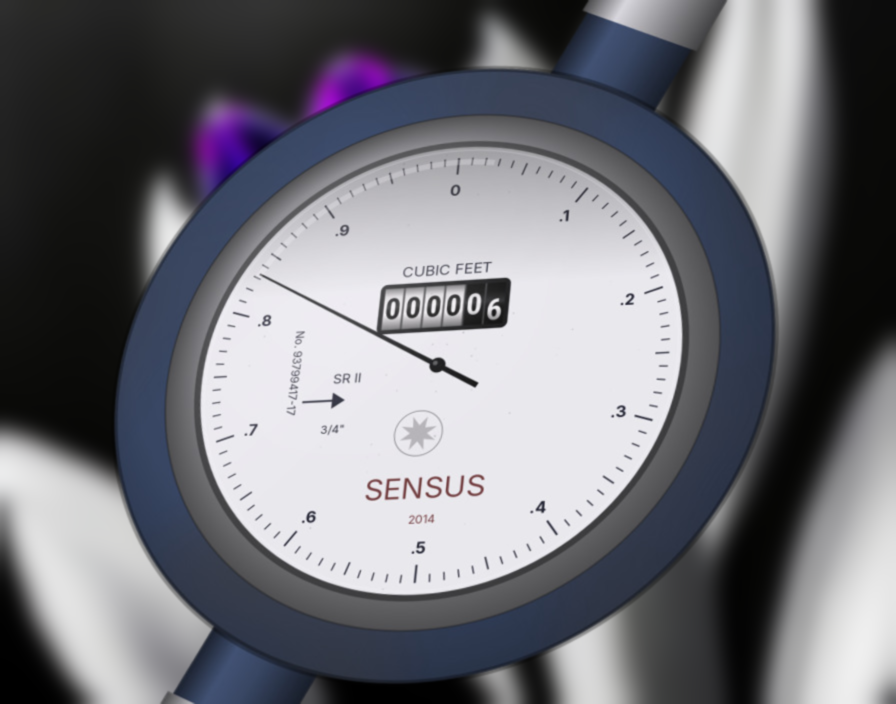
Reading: 5.83; ft³
